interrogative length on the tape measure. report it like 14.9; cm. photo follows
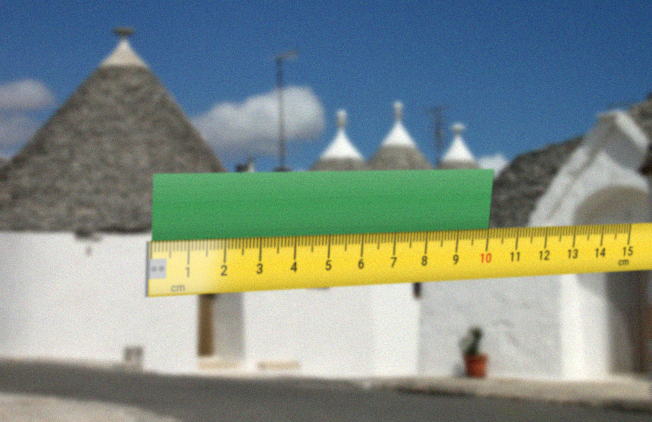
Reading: 10; cm
